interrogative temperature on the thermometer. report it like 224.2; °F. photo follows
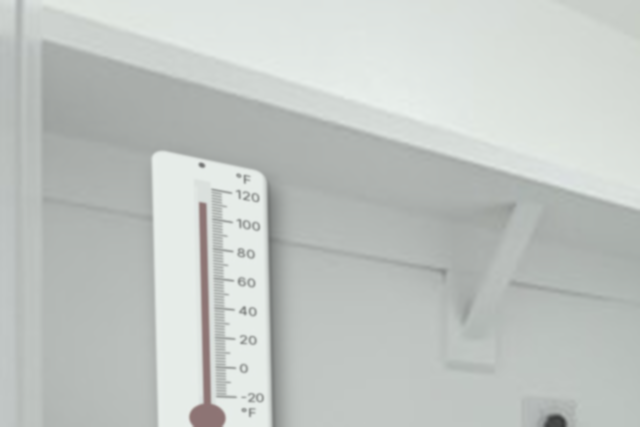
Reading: 110; °F
